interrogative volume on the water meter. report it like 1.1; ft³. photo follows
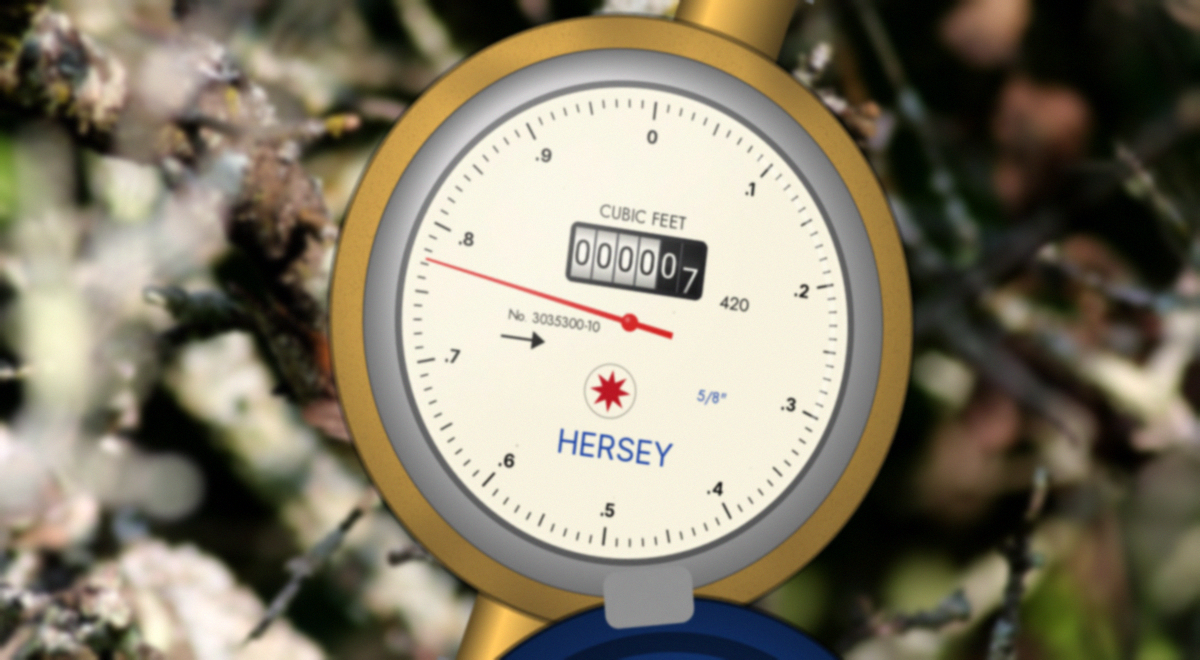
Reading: 6.77; ft³
